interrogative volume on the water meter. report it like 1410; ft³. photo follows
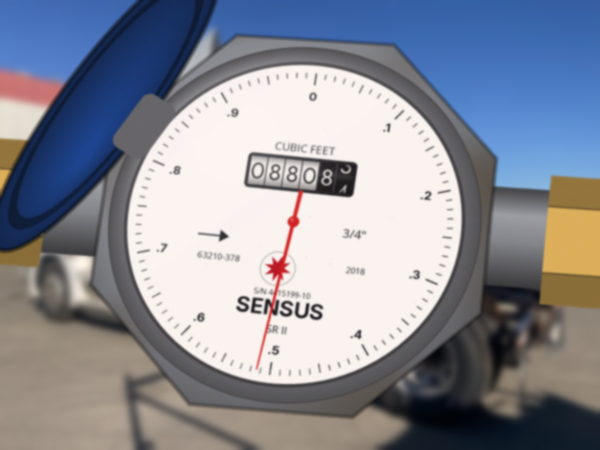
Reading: 88083.51; ft³
